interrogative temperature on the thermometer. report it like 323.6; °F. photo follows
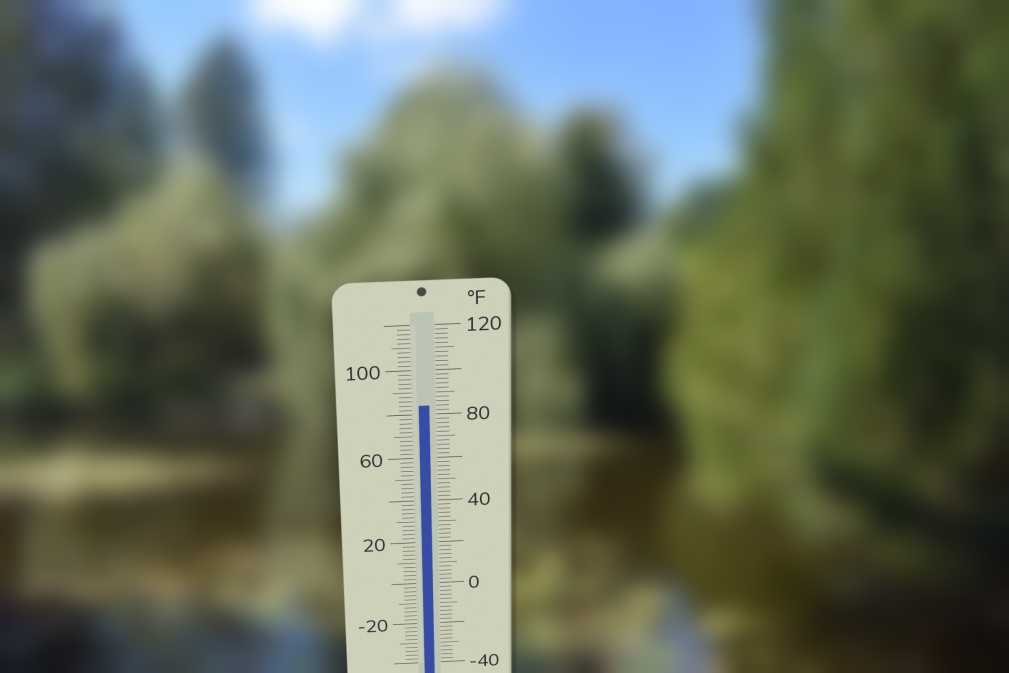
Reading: 84; °F
